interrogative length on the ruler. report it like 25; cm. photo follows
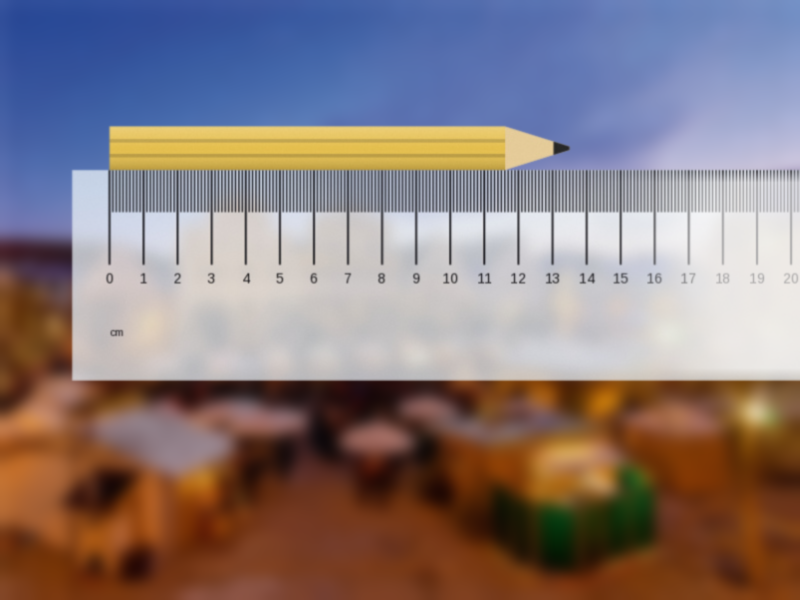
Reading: 13.5; cm
